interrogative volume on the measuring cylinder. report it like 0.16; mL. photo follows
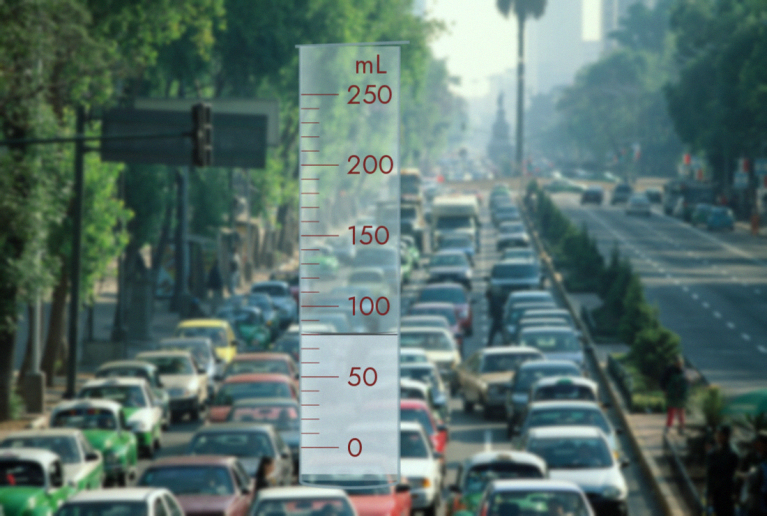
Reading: 80; mL
